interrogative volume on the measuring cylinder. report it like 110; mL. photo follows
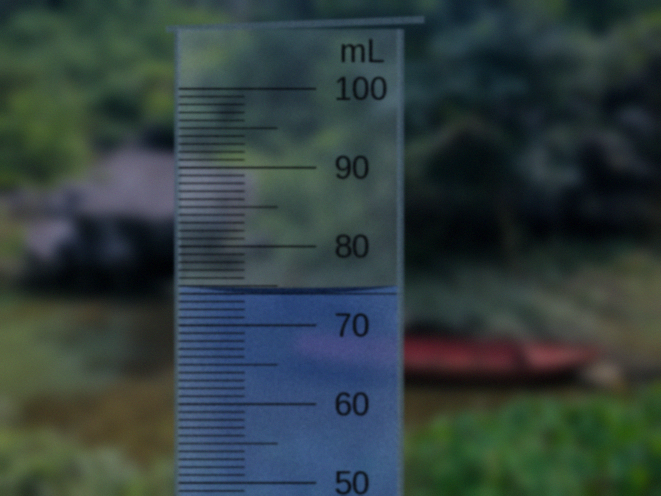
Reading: 74; mL
